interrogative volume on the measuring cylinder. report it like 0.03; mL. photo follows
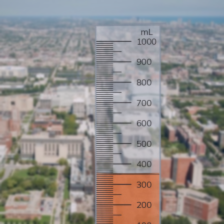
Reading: 350; mL
